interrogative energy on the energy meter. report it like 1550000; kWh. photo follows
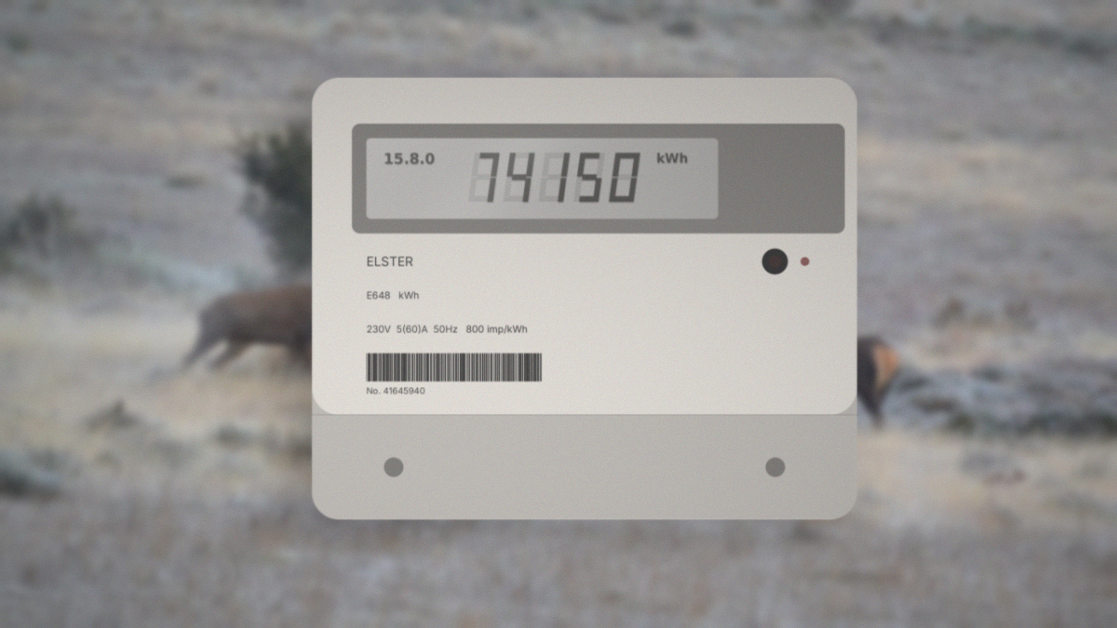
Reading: 74150; kWh
